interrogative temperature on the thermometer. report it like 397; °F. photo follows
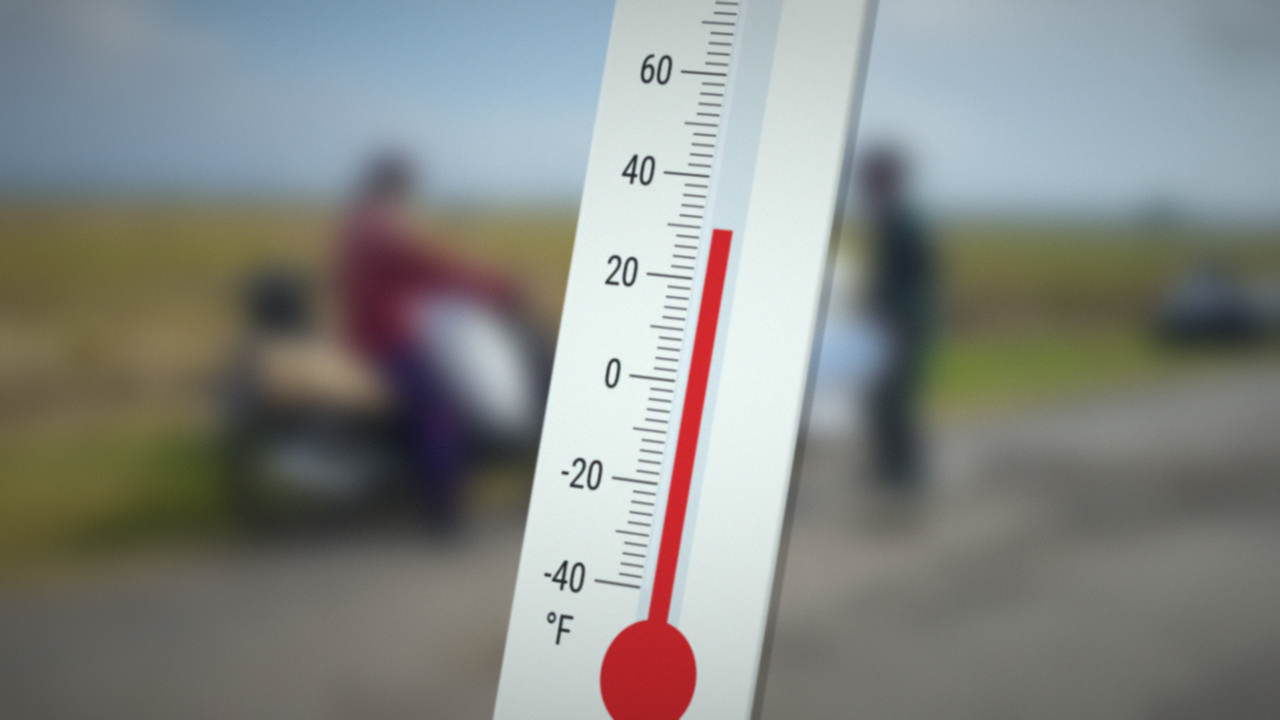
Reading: 30; °F
